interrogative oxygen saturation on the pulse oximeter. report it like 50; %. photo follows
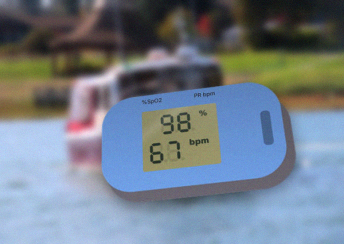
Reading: 98; %
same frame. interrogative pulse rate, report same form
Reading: 67; bpm
